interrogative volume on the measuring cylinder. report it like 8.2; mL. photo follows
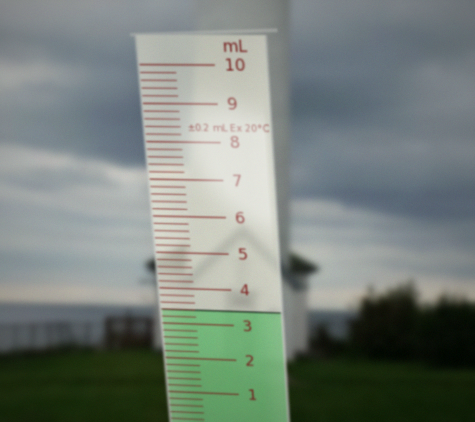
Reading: 3.4; mL
